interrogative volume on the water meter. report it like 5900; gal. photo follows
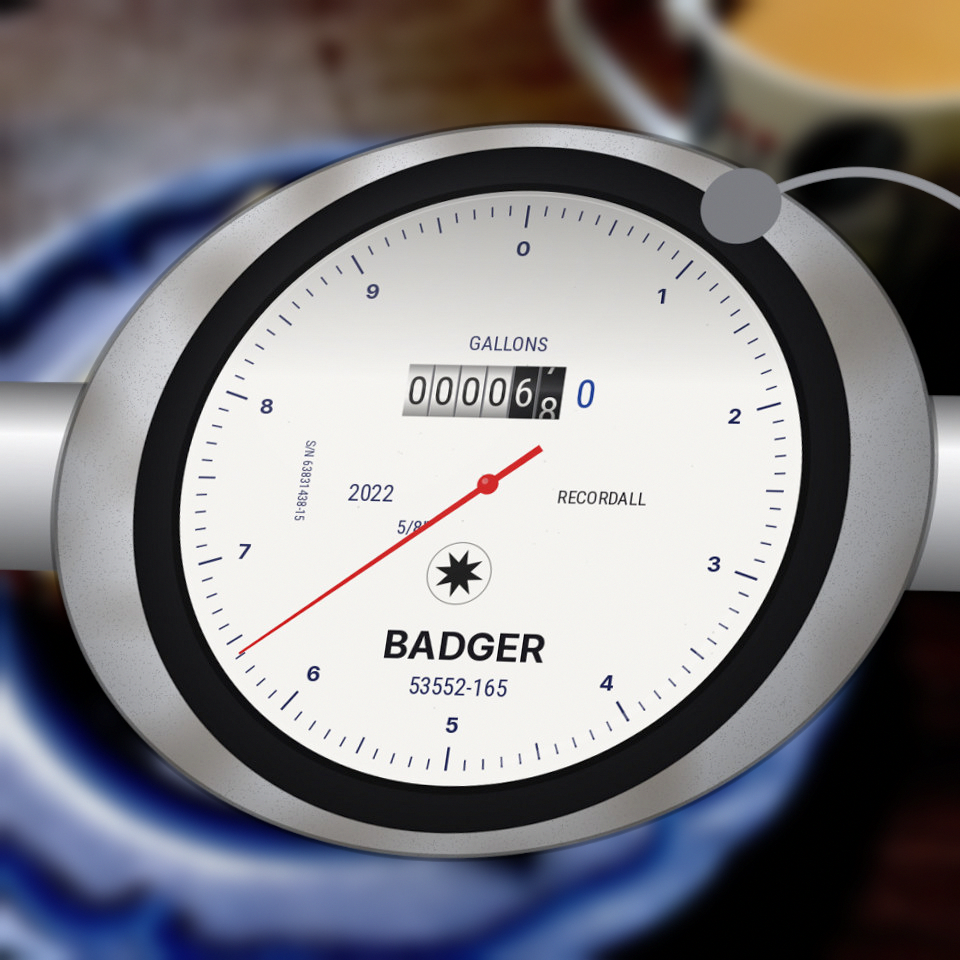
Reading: 676.4; gal
